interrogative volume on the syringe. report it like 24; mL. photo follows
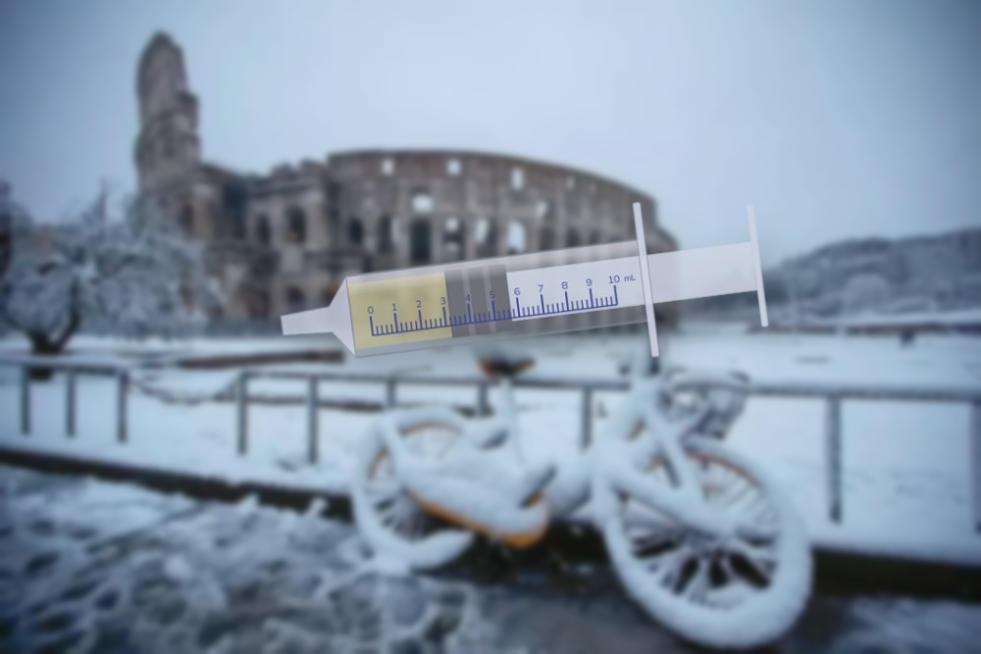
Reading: 3.2; mL
